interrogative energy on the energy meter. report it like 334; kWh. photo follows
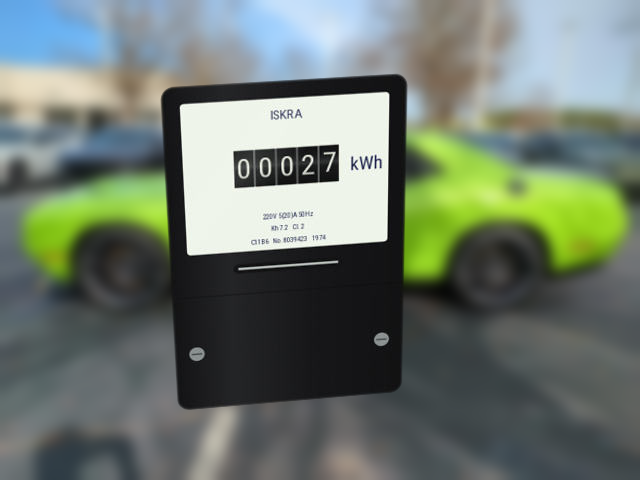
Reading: 27; kWh
